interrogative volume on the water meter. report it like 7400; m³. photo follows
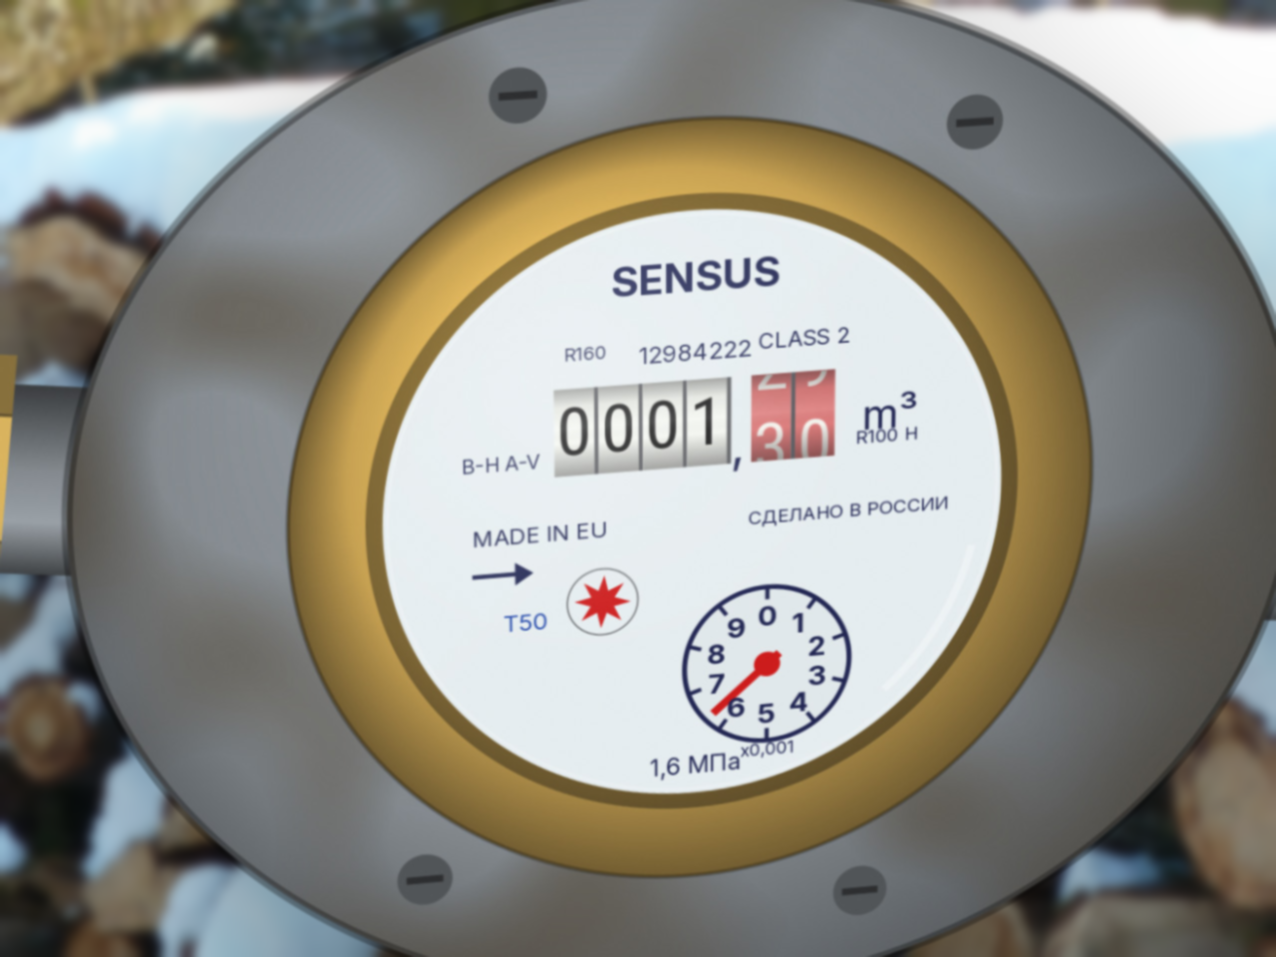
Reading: 1.296; m³
